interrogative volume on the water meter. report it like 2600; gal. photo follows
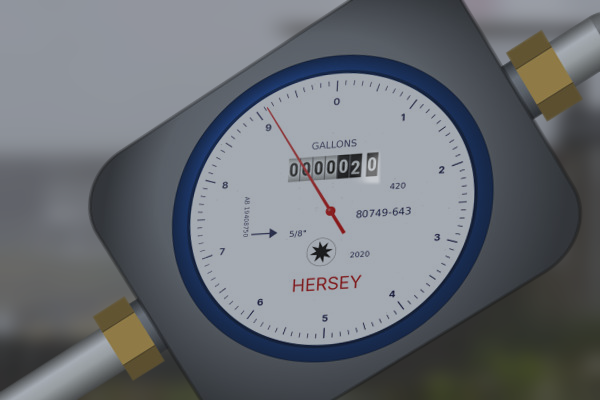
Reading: 19.1; gal
